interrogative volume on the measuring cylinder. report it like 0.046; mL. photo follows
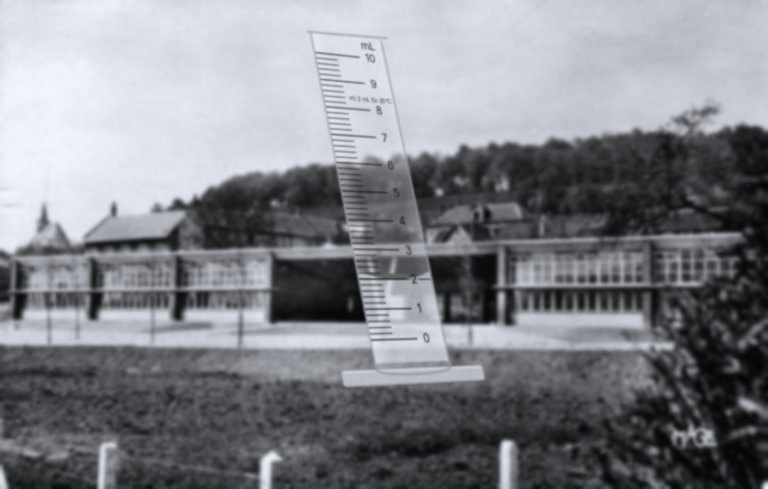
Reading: 2; mL
